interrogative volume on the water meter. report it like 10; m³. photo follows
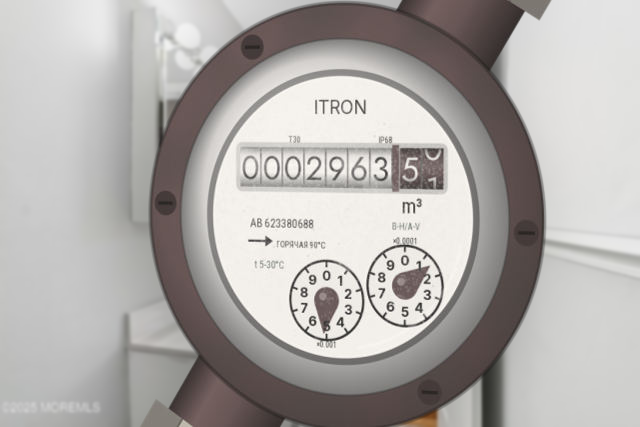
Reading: 2963.5051; m³
